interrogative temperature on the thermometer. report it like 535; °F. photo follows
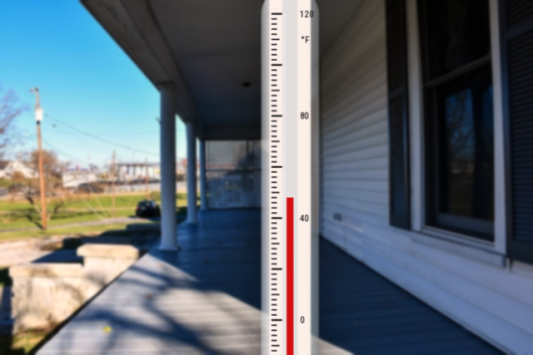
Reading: 48; °F
